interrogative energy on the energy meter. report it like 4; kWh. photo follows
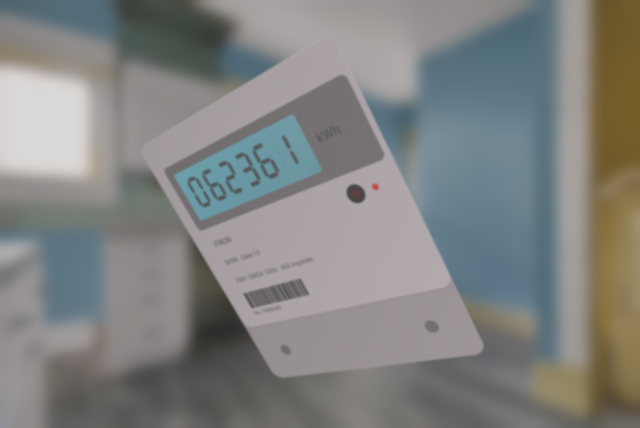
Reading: 62361; kWh
